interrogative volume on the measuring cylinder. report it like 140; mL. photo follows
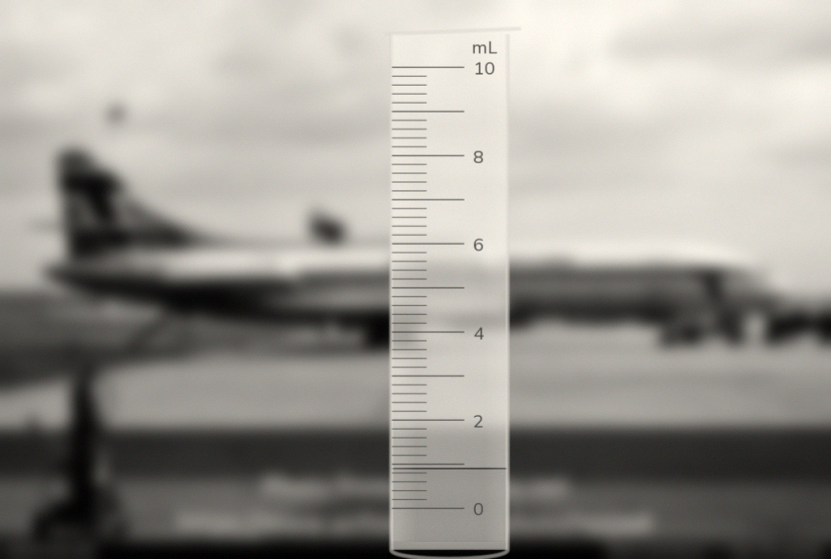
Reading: 0.9; mL
